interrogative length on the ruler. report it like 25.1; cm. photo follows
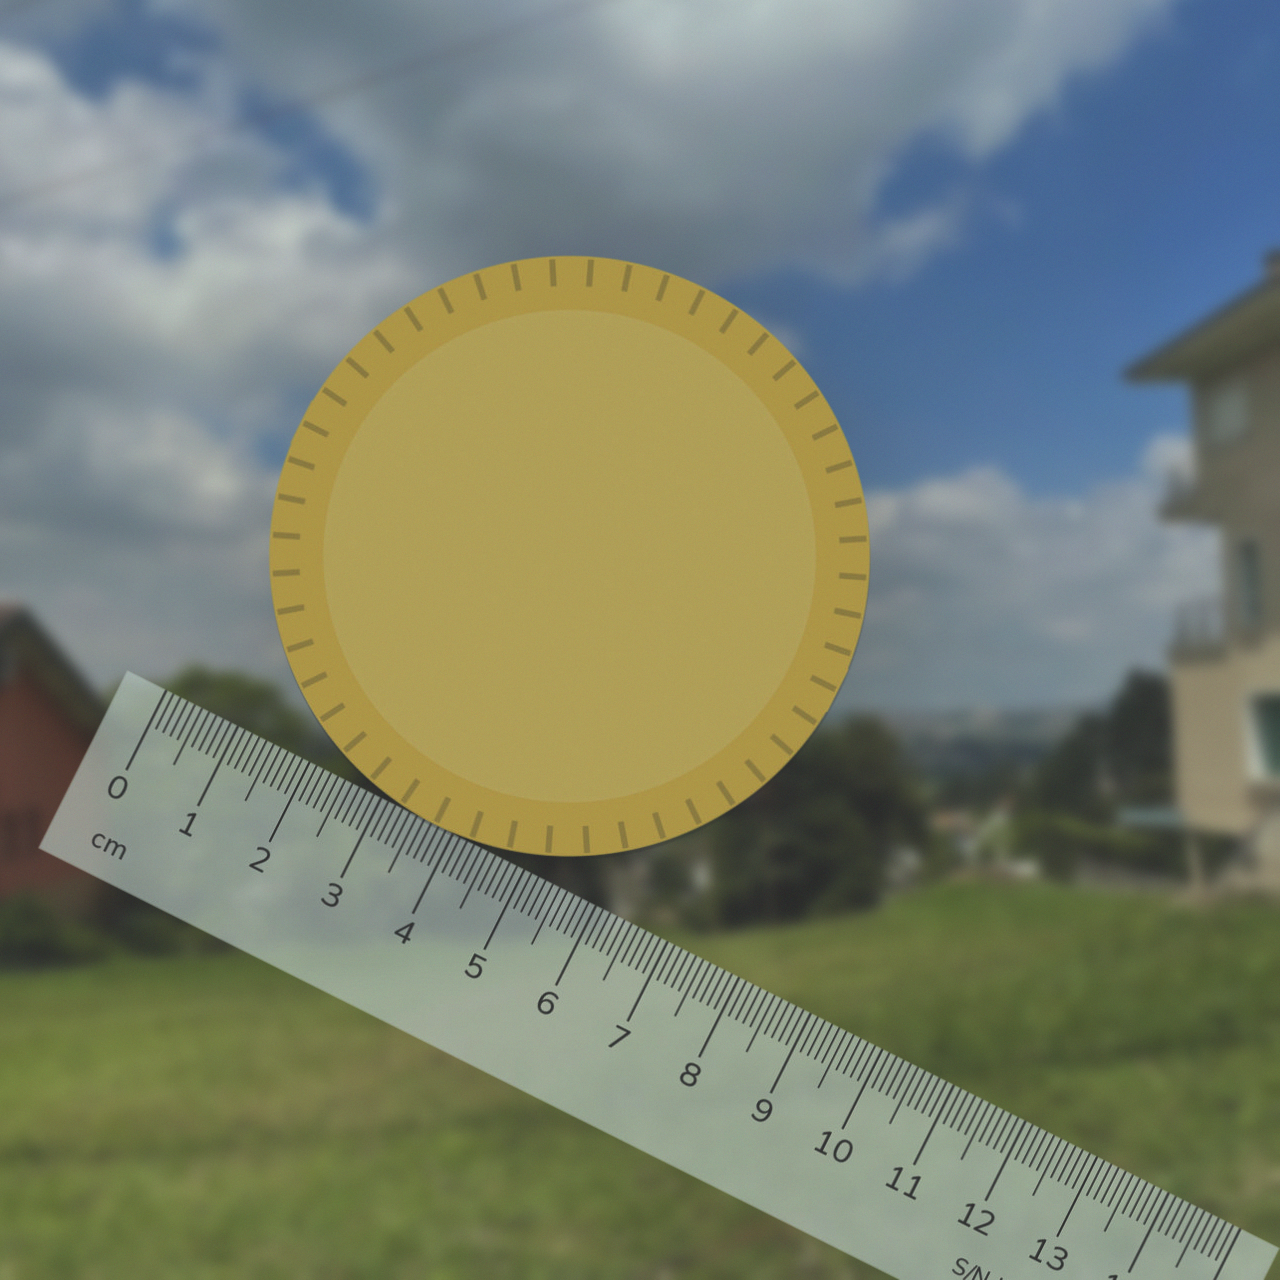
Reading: 7.5; cm
